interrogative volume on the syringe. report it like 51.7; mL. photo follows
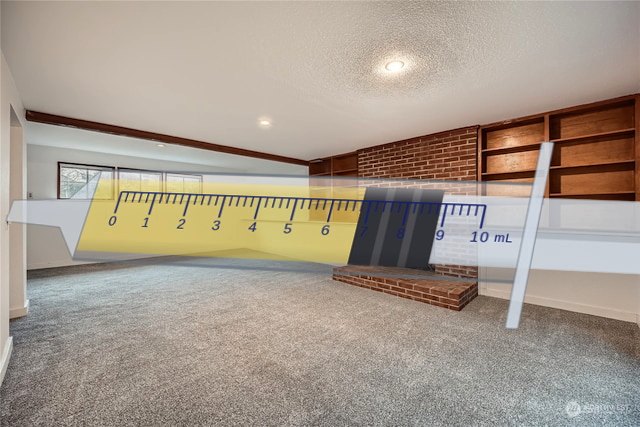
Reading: 6.8; mL
